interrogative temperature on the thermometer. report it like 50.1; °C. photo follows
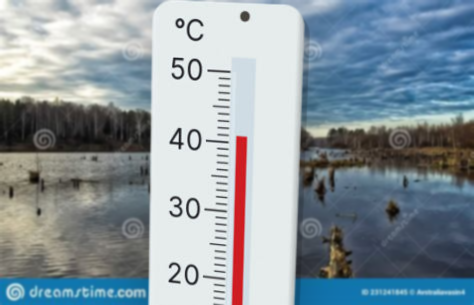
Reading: 41; °C
